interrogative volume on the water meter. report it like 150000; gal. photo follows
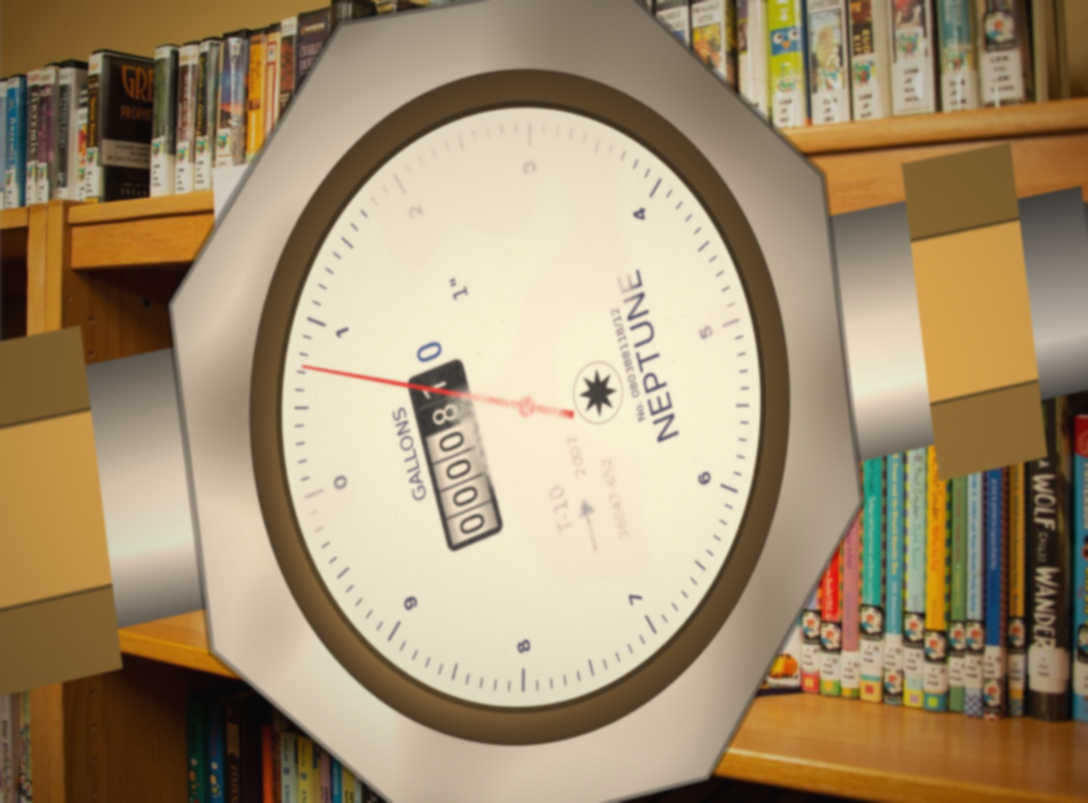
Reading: 810.7; gal
